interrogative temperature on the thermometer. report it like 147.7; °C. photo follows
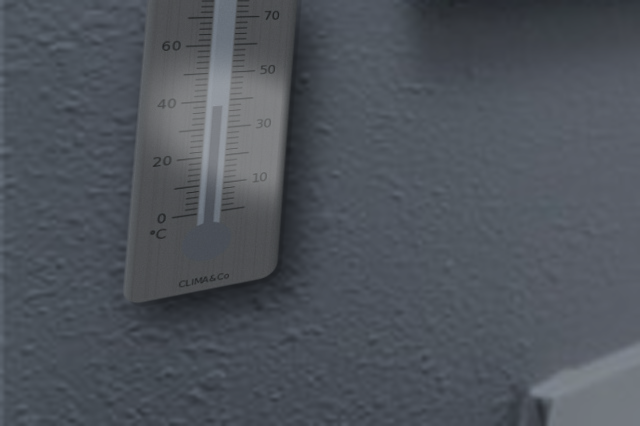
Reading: 38; °C
